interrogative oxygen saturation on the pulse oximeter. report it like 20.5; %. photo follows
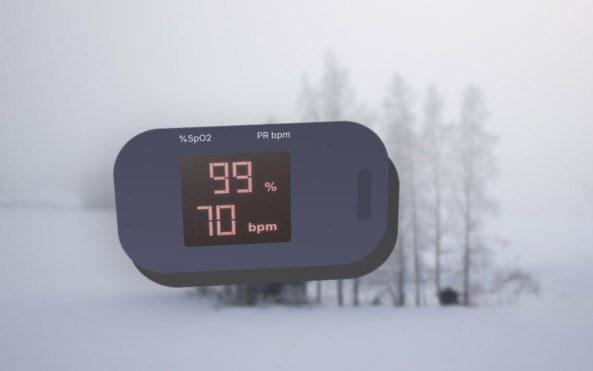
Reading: 99; %
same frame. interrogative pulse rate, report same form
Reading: 70; bpm
